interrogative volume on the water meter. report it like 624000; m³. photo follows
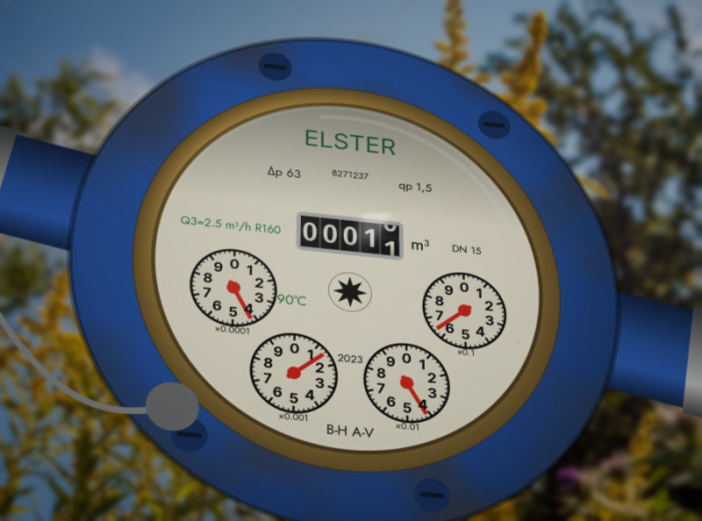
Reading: 10.6414; m³
